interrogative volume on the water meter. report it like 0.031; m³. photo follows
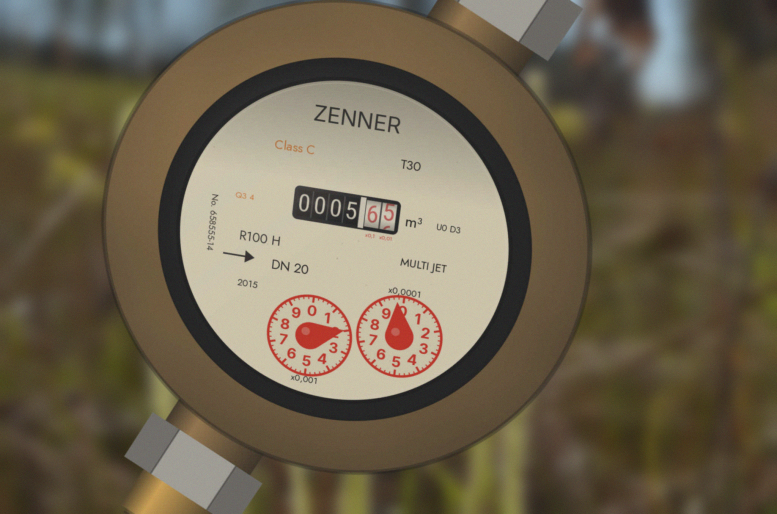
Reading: 5.6519; m³
